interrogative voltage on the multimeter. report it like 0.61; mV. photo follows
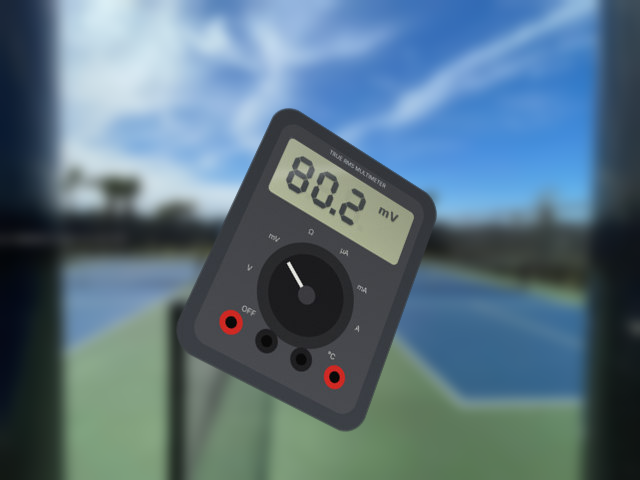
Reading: 80.2; mV
